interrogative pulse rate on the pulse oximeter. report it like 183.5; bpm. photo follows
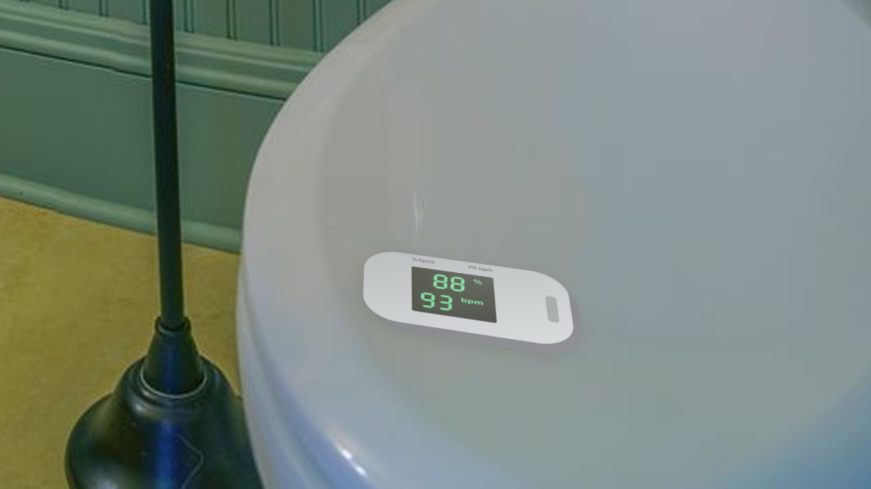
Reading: 93; bpm
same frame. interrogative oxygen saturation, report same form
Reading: 88; %
